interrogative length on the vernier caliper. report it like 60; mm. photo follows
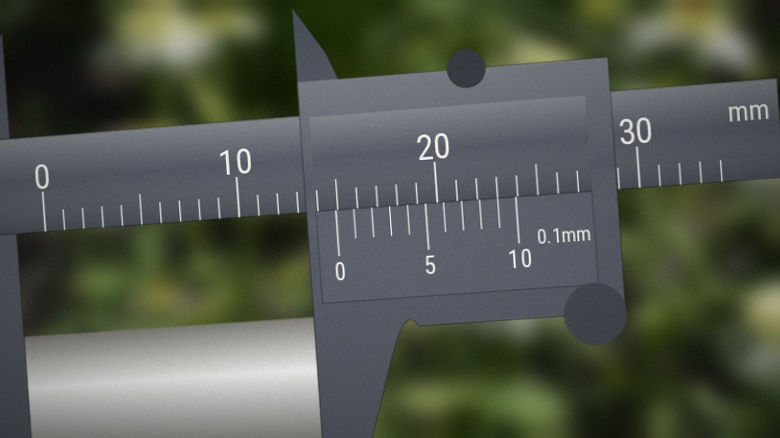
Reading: 14.9; mm
